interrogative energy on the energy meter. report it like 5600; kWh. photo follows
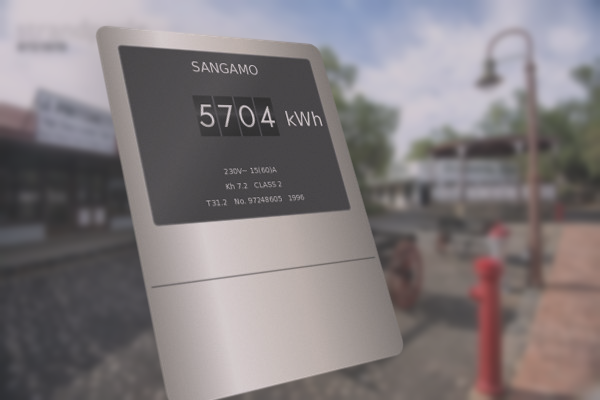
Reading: 5704; kWh
